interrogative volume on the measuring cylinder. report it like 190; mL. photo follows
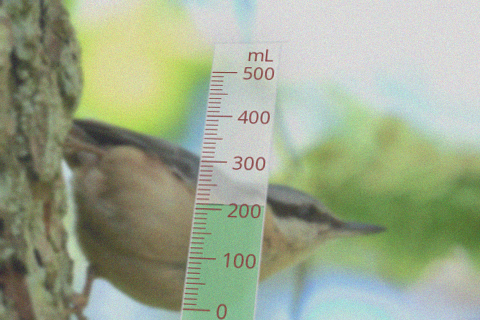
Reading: 210; mL
